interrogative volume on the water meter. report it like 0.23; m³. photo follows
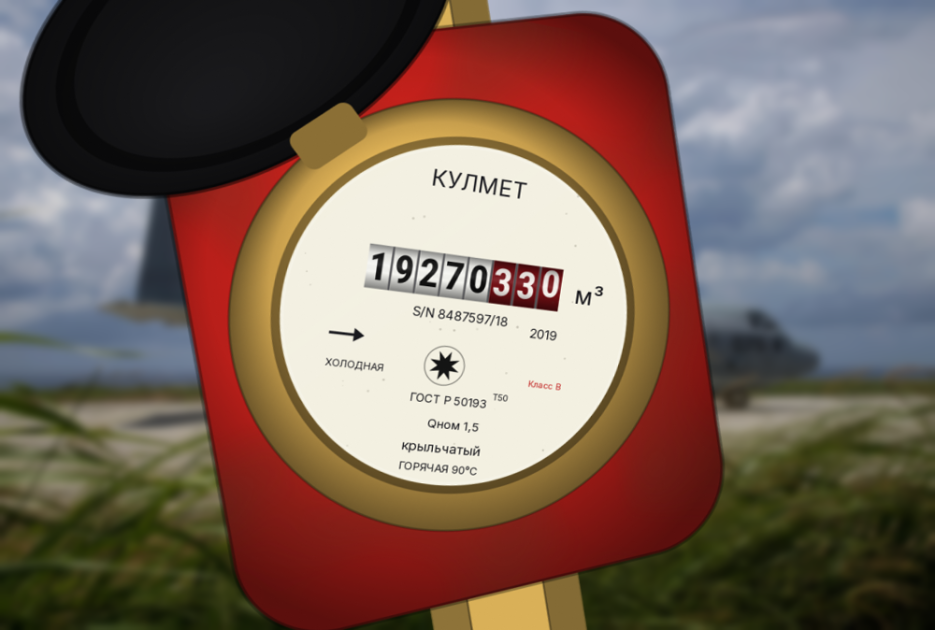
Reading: 19270.330; m³
